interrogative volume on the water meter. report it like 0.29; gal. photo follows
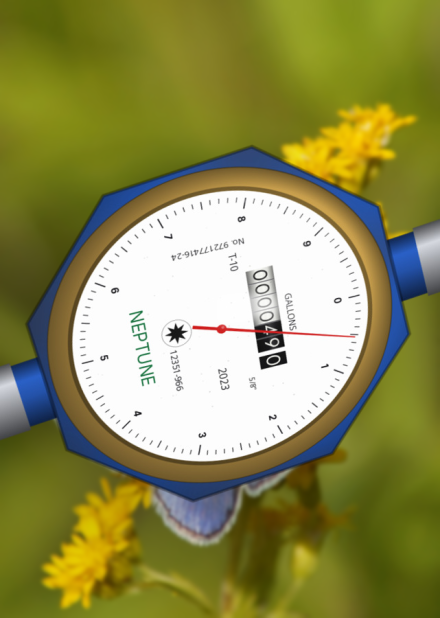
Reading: 490.5; gal
